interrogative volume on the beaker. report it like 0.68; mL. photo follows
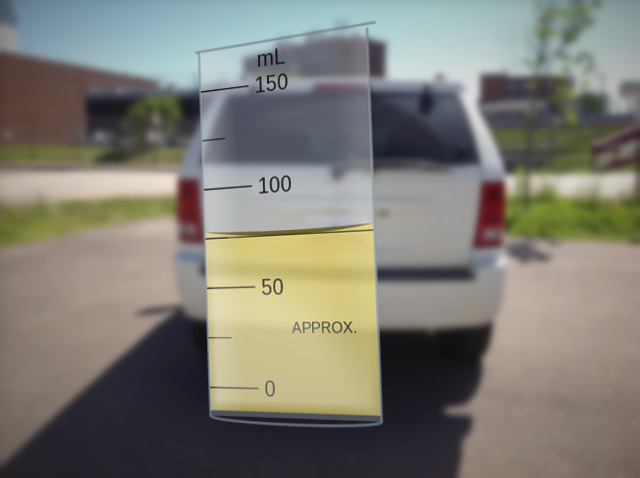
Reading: 75; mL
